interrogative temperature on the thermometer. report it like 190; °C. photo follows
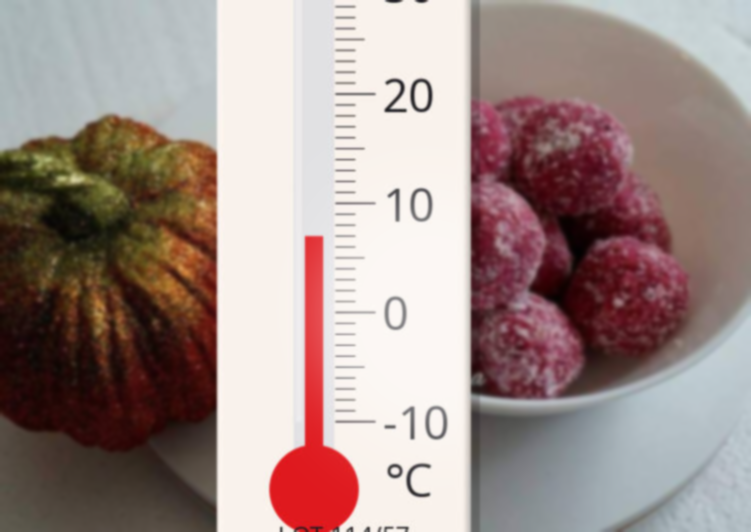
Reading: 7; °C
